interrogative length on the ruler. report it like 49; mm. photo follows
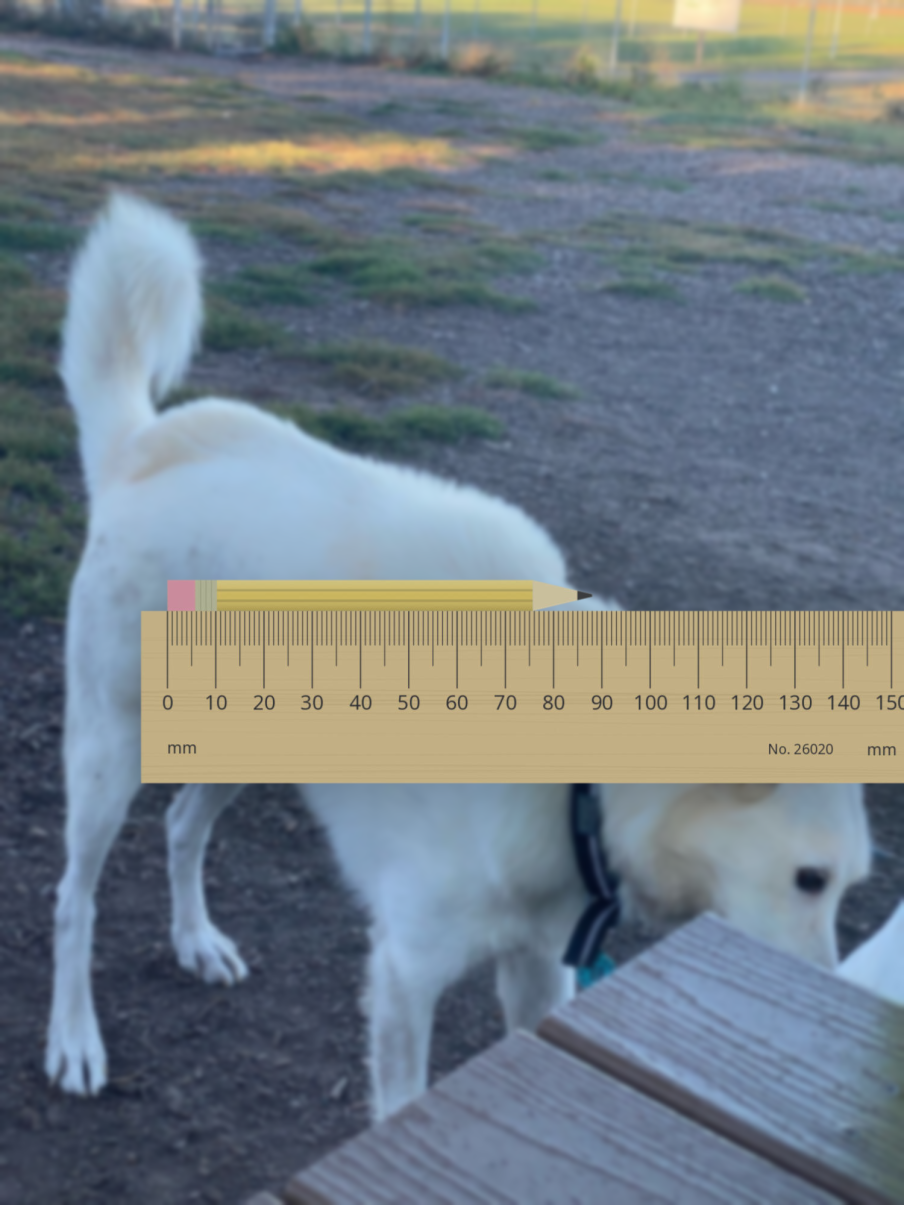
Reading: 88; mm
